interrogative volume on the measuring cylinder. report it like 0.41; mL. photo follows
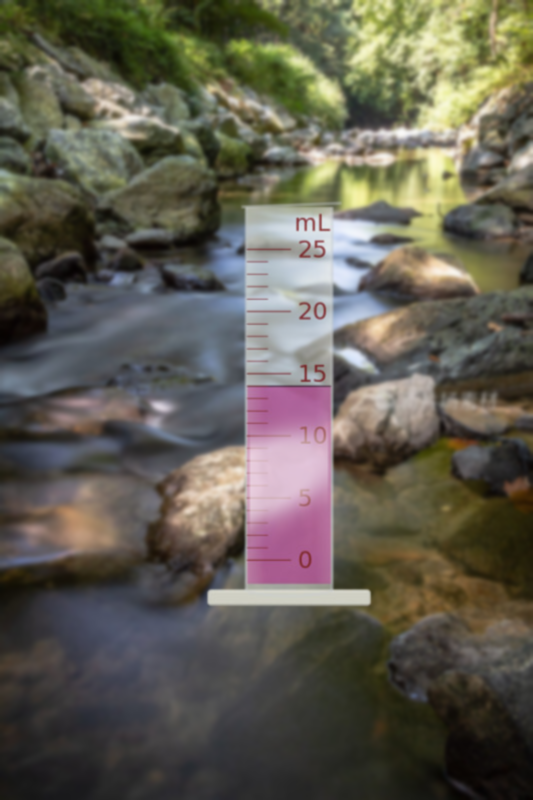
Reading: 14; mL
